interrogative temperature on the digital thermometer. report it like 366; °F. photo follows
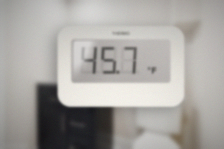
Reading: 45.7; °F
